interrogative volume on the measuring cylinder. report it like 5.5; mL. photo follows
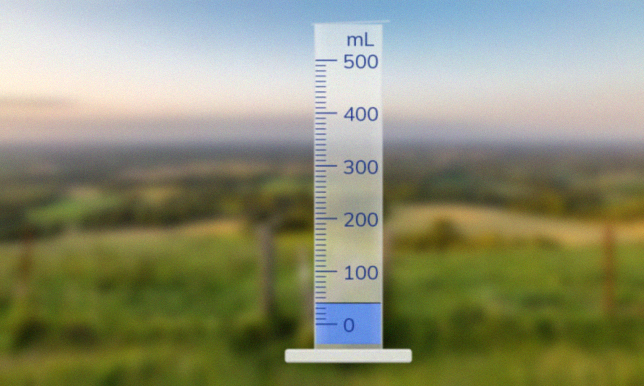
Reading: 40; mL
